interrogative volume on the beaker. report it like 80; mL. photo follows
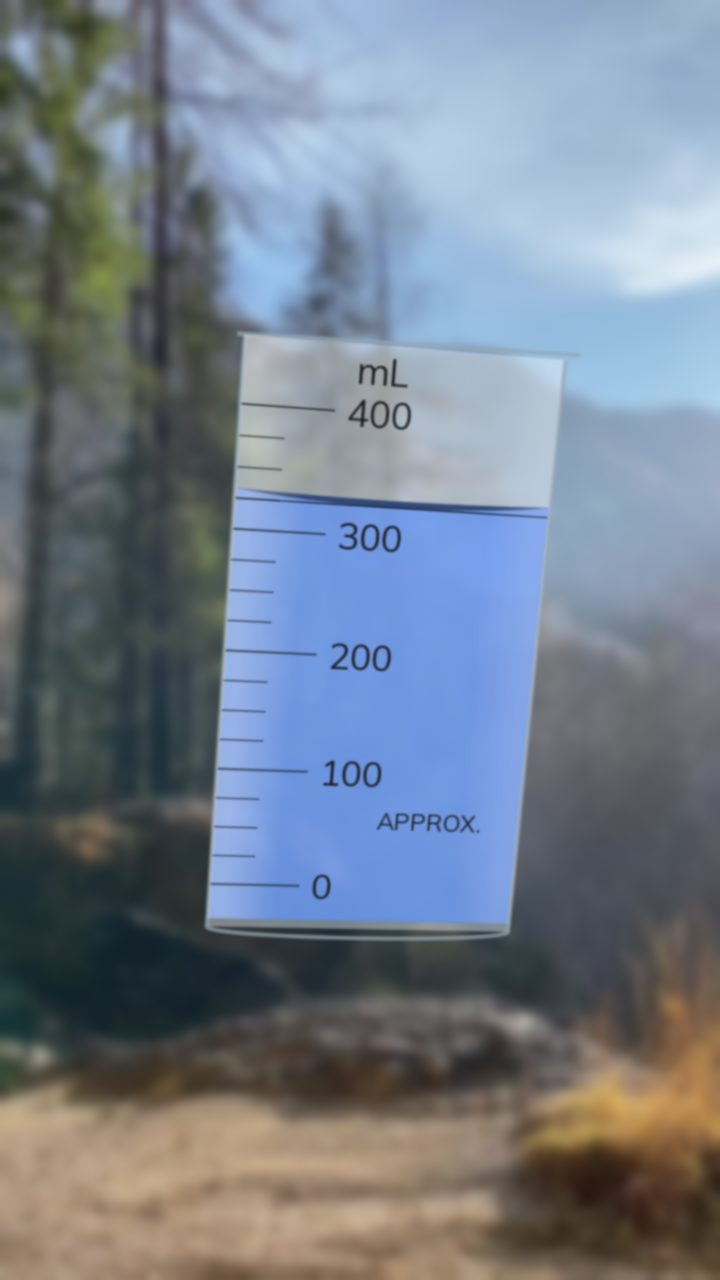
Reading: 325; mL
